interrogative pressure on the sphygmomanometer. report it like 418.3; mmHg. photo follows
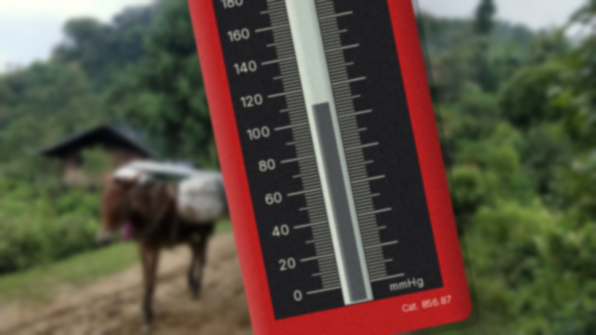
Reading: 110; mmHg
